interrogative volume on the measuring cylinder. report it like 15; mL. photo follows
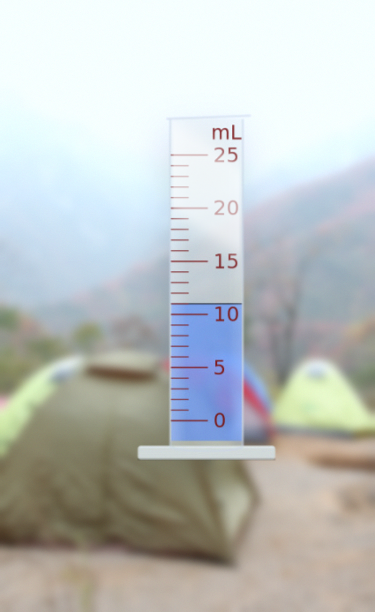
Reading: 11; mL
